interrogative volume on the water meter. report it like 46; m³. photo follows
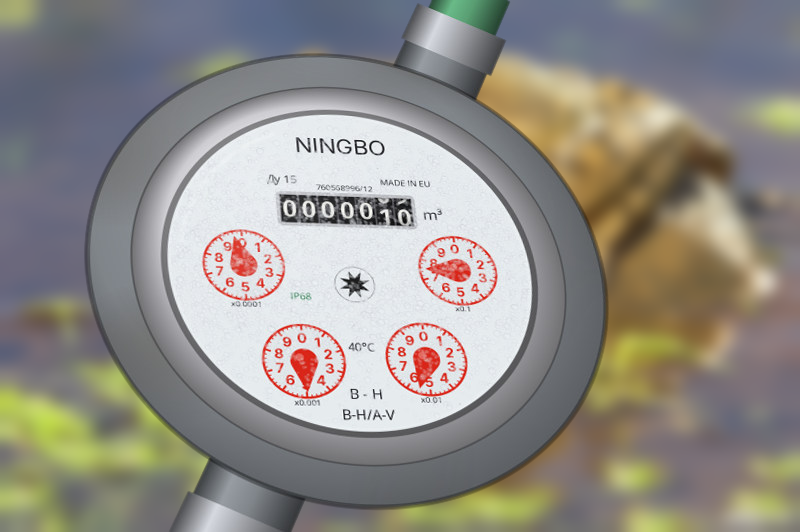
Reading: 9.7549; m³
